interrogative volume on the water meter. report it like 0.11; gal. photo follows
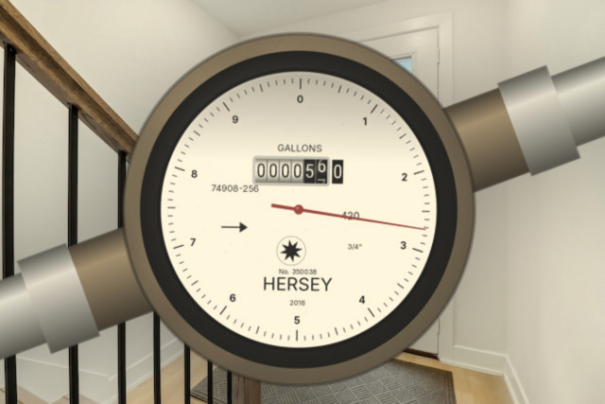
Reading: 562.7; gal
